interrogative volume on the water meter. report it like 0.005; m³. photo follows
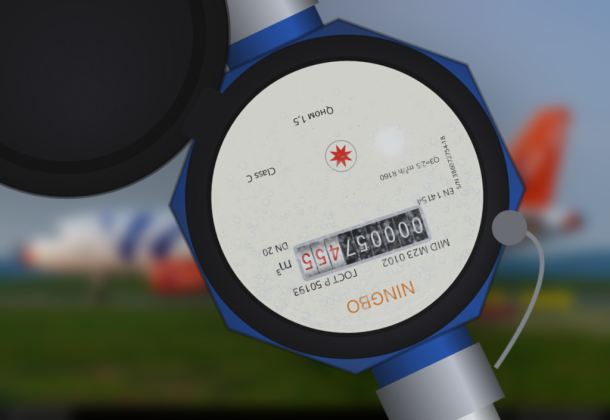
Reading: 57.455; m³
